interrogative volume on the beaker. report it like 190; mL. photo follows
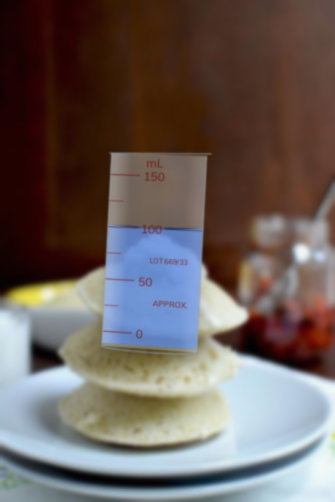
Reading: 100; mL
